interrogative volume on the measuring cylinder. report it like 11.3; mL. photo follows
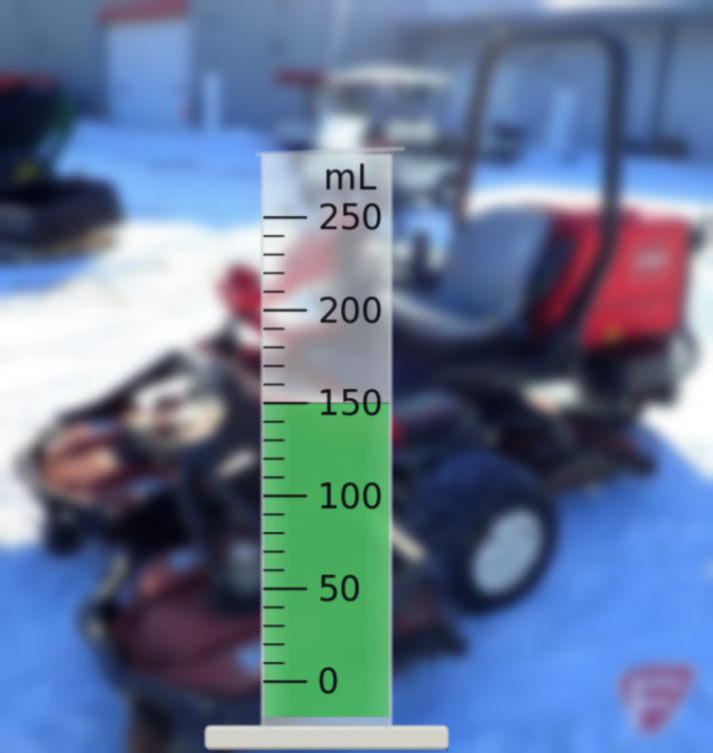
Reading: 150; mL
